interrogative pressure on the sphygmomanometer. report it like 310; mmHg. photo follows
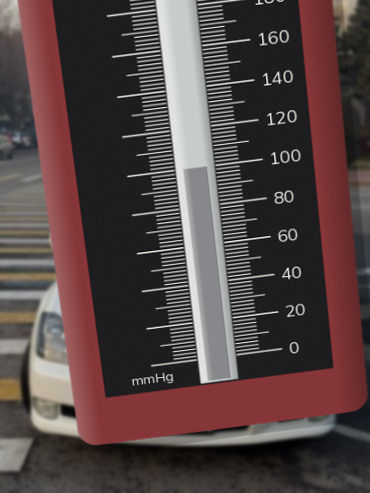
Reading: 100; mmHg
